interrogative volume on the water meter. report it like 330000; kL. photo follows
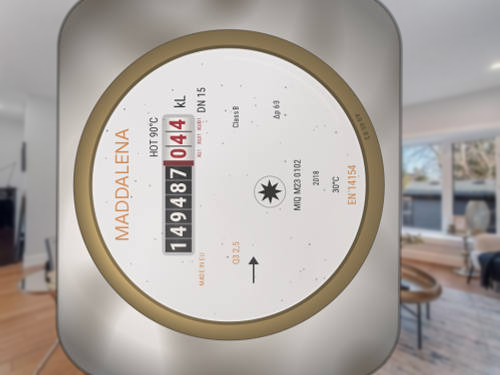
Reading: 149487.044; kL
